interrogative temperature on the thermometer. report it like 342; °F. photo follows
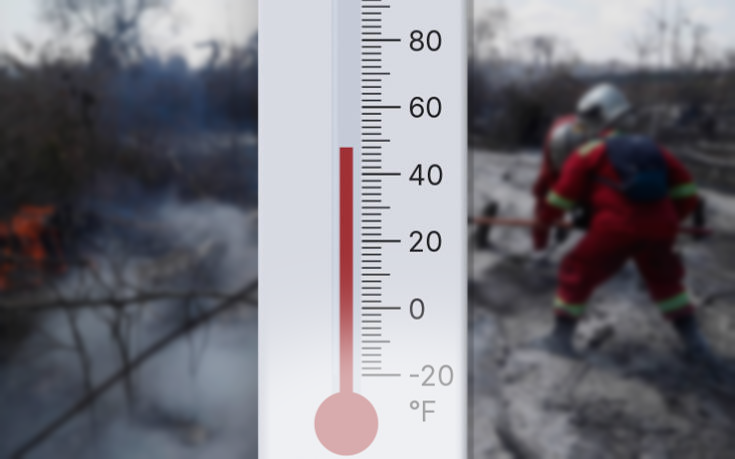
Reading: 48; °F
